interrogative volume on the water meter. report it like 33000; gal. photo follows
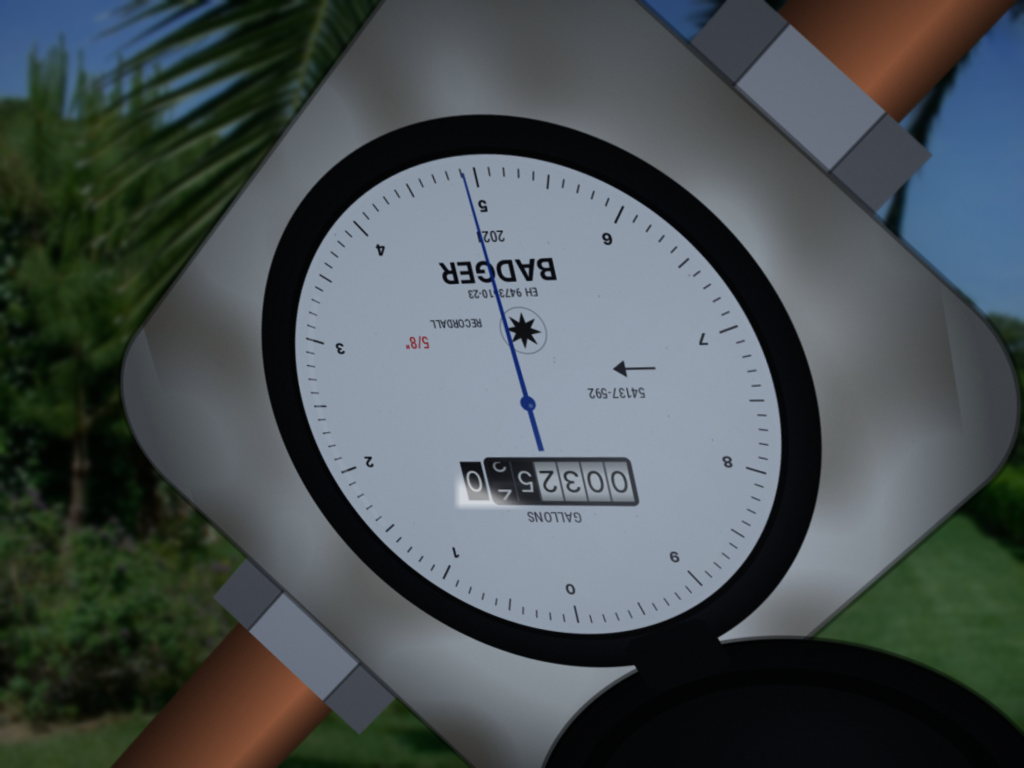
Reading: 32524.9; gal
